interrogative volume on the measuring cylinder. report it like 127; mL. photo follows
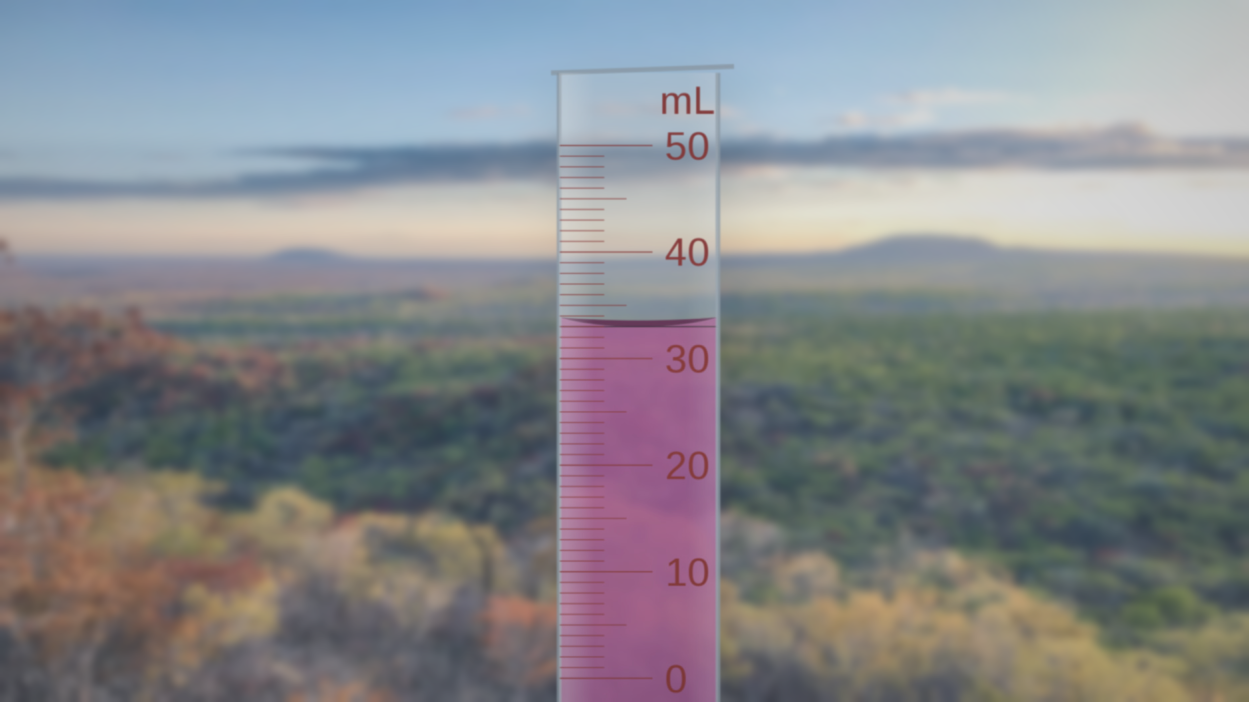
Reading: 33; mL
